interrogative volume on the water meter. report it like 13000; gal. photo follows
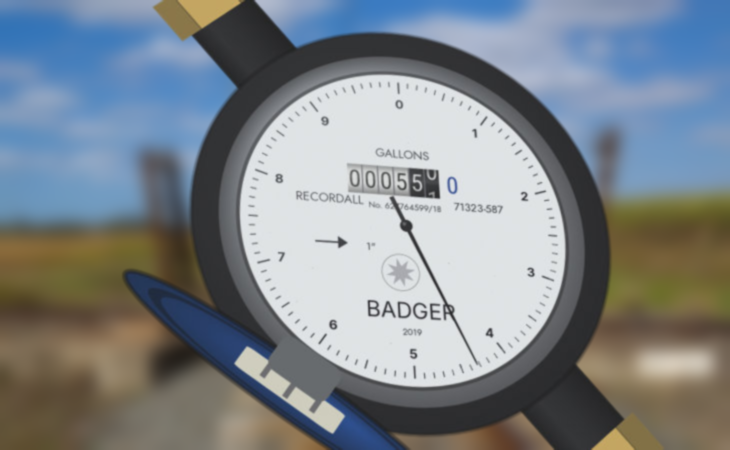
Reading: 5504.3; gal
